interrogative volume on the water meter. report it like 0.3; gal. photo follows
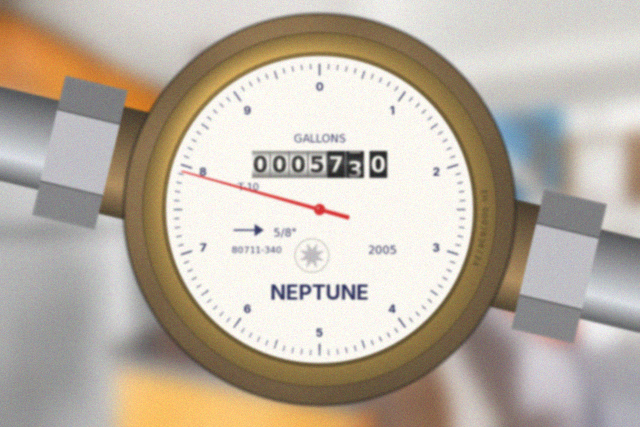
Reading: 5727.9; gal
